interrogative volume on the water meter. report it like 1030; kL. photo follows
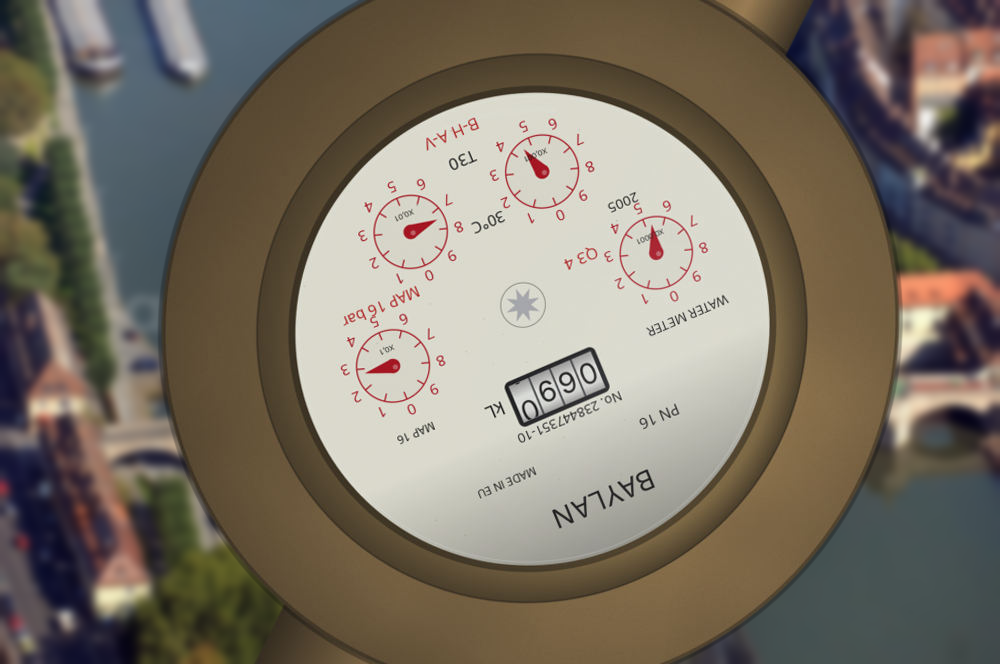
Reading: 690.2745; kL
